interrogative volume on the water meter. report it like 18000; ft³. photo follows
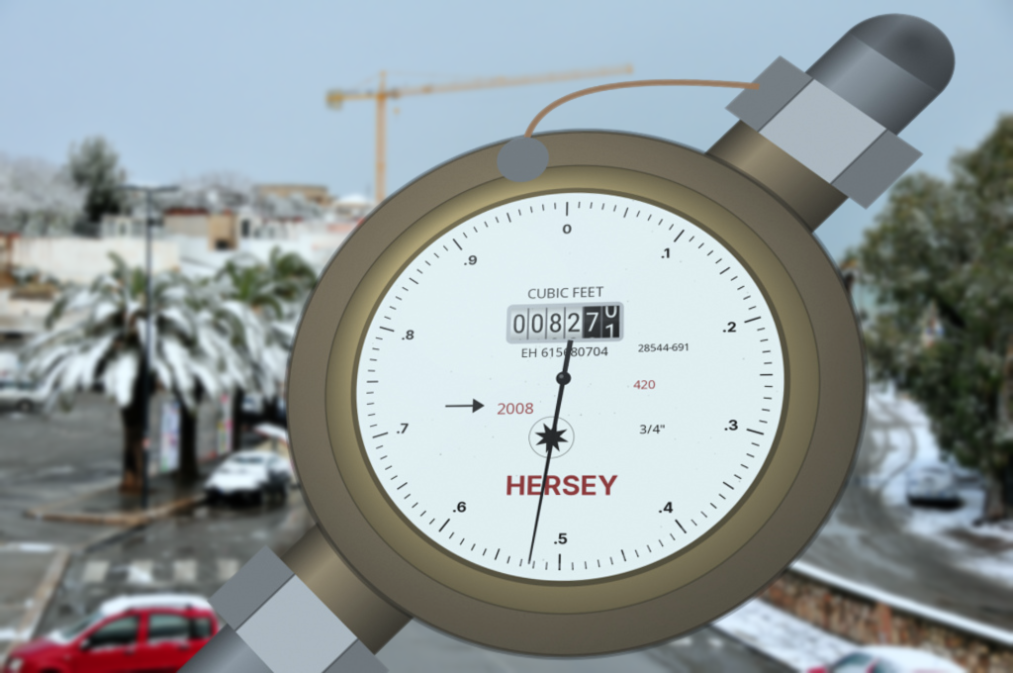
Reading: 8270.52; ft³
